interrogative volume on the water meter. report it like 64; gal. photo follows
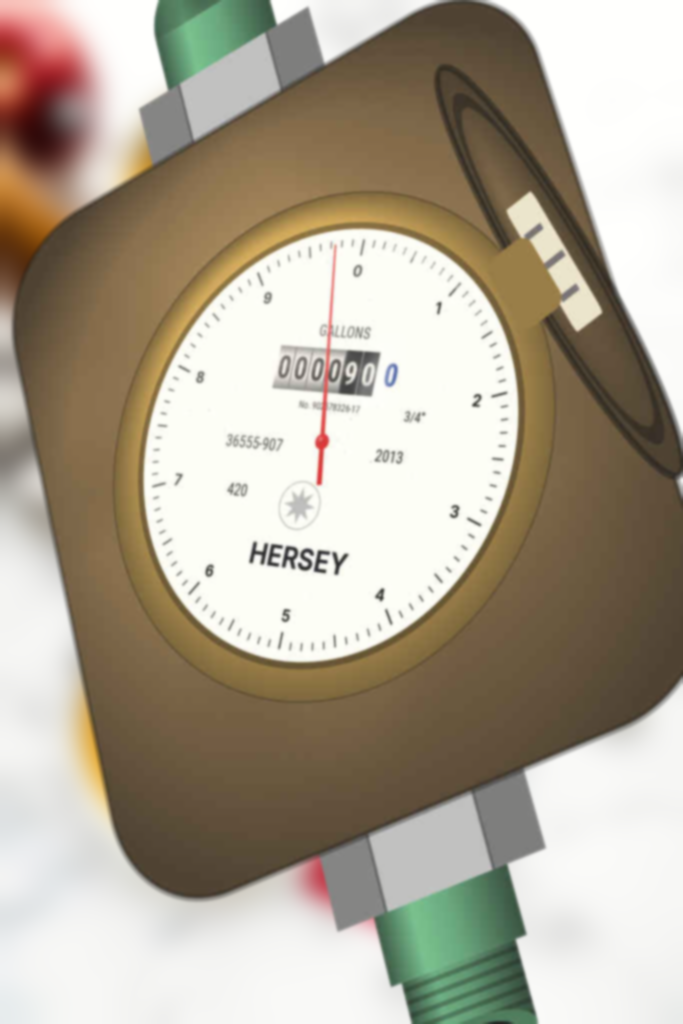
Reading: 899.7; gal
